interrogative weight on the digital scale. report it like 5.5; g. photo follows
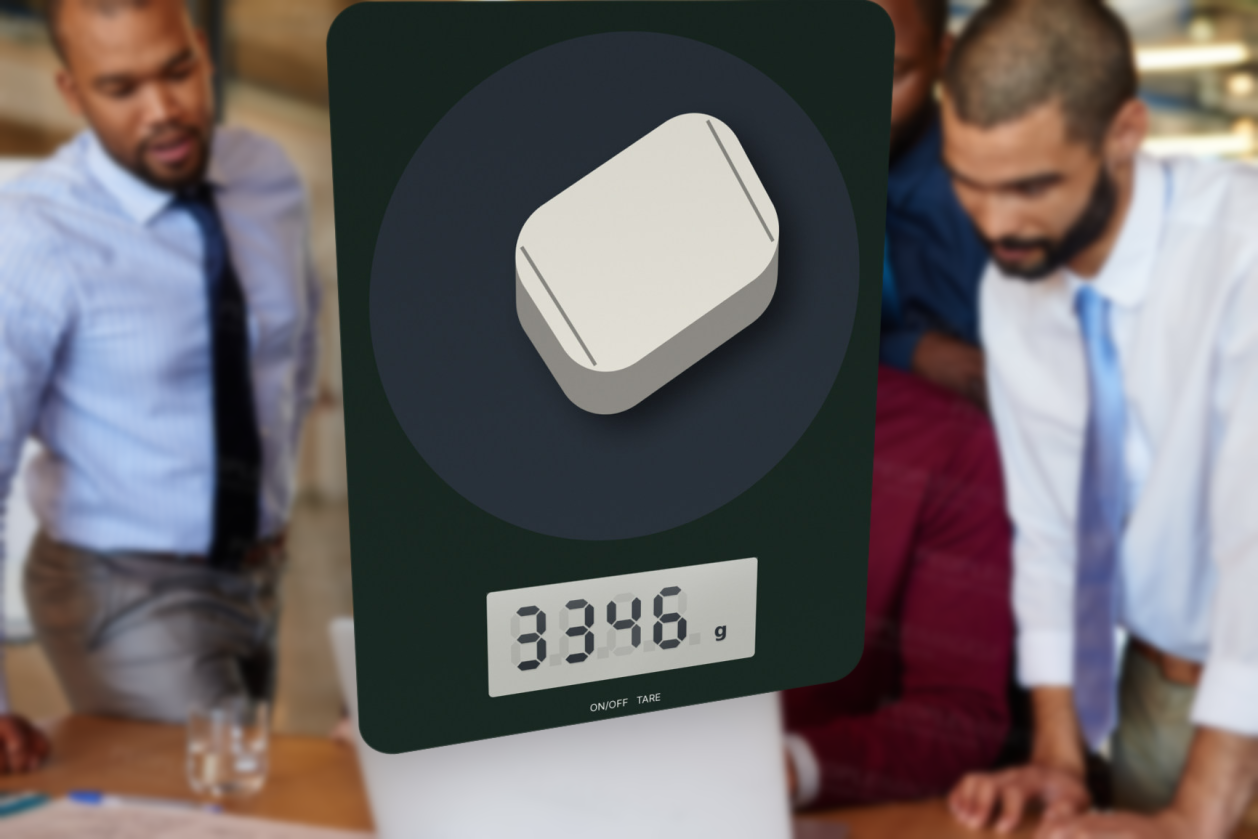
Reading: 3346; g
